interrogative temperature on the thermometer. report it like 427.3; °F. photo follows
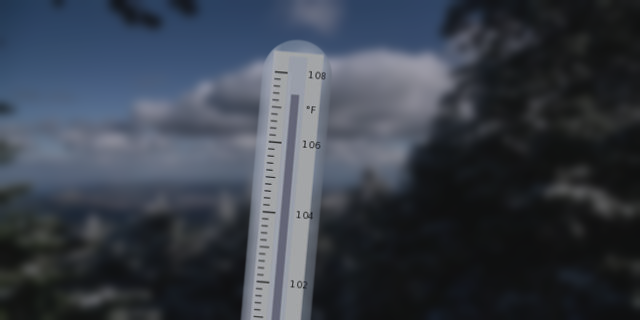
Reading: 107.4; °F
